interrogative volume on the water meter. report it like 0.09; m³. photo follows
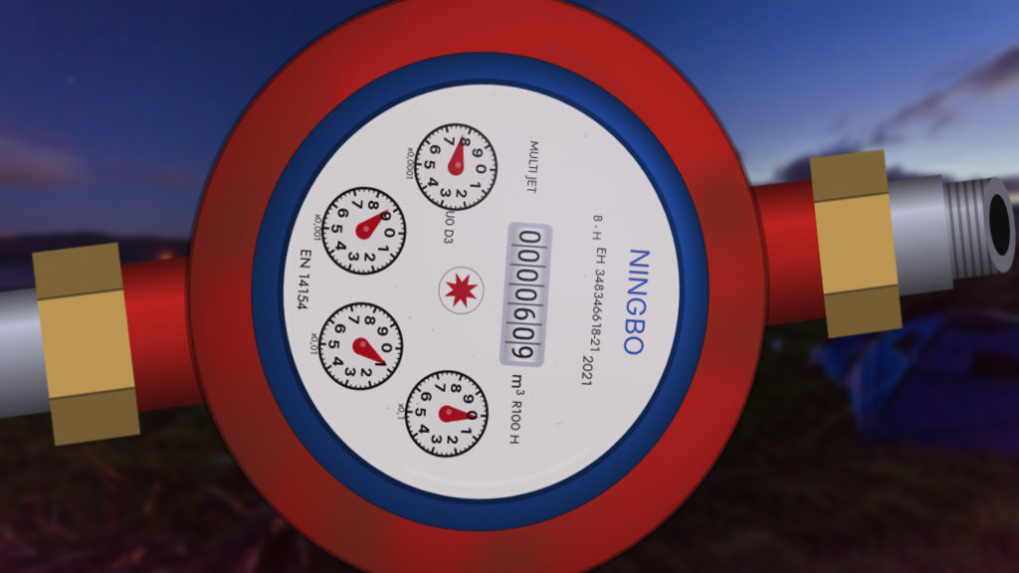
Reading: 609.0087; m³
